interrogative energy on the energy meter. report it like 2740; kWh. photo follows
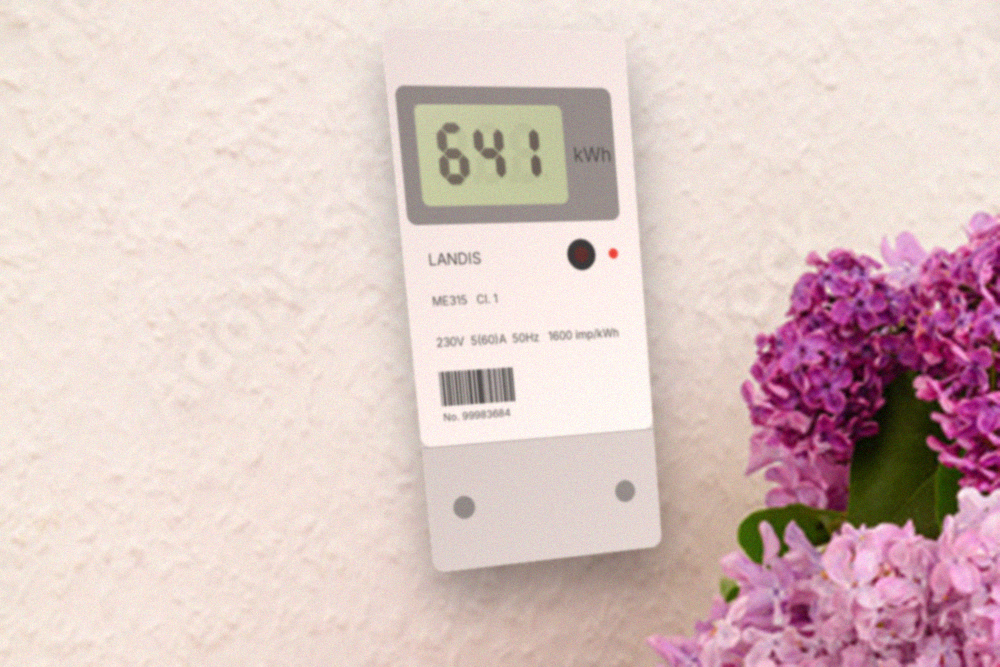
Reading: 641; kWh
